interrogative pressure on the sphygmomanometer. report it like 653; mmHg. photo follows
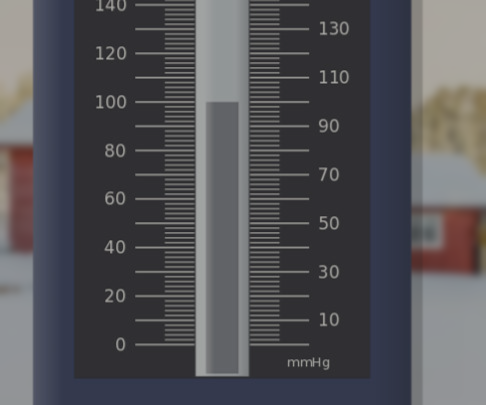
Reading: 100; mmHg
